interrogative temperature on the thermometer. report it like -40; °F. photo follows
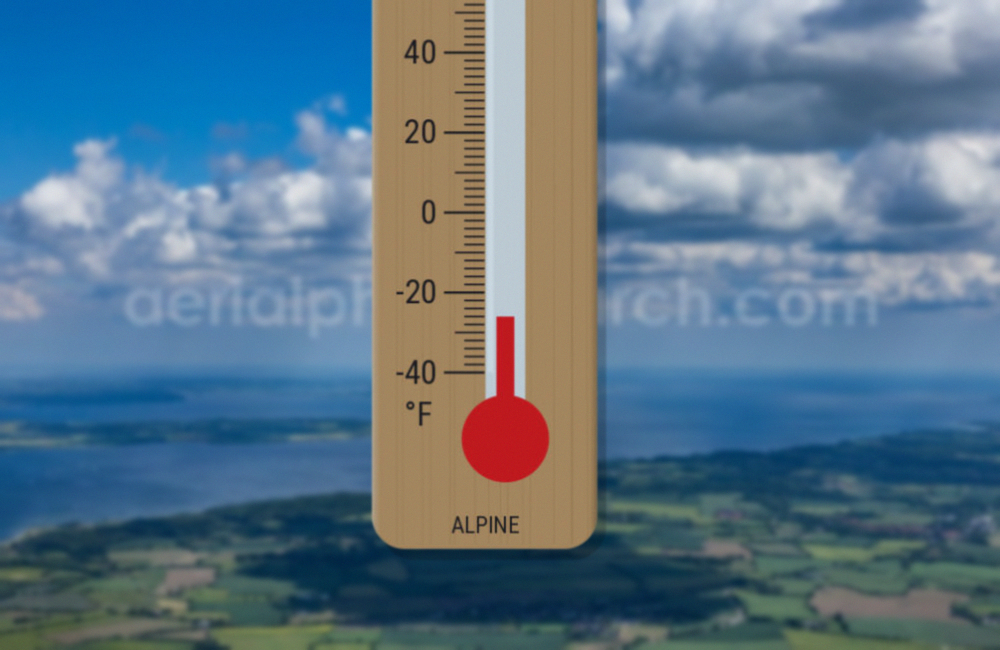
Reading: -26; °F
